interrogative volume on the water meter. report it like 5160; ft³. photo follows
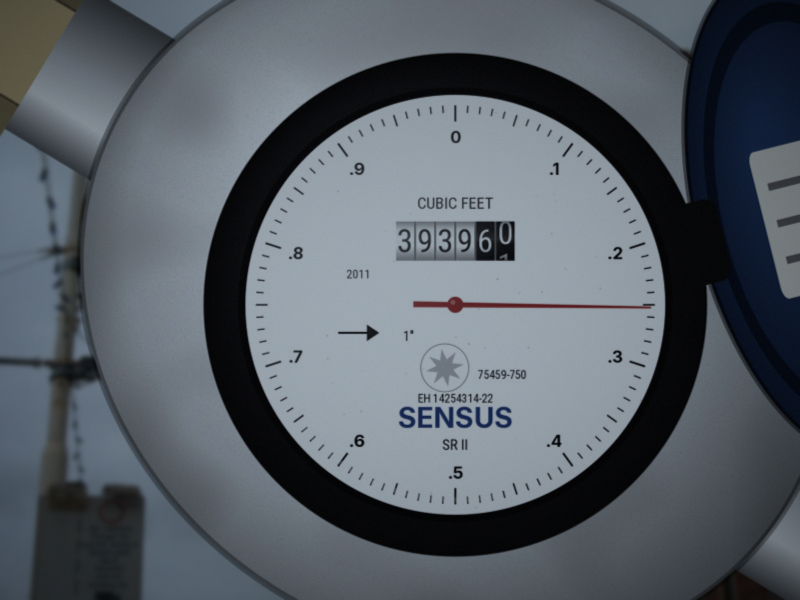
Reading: 393960.25; ft³
